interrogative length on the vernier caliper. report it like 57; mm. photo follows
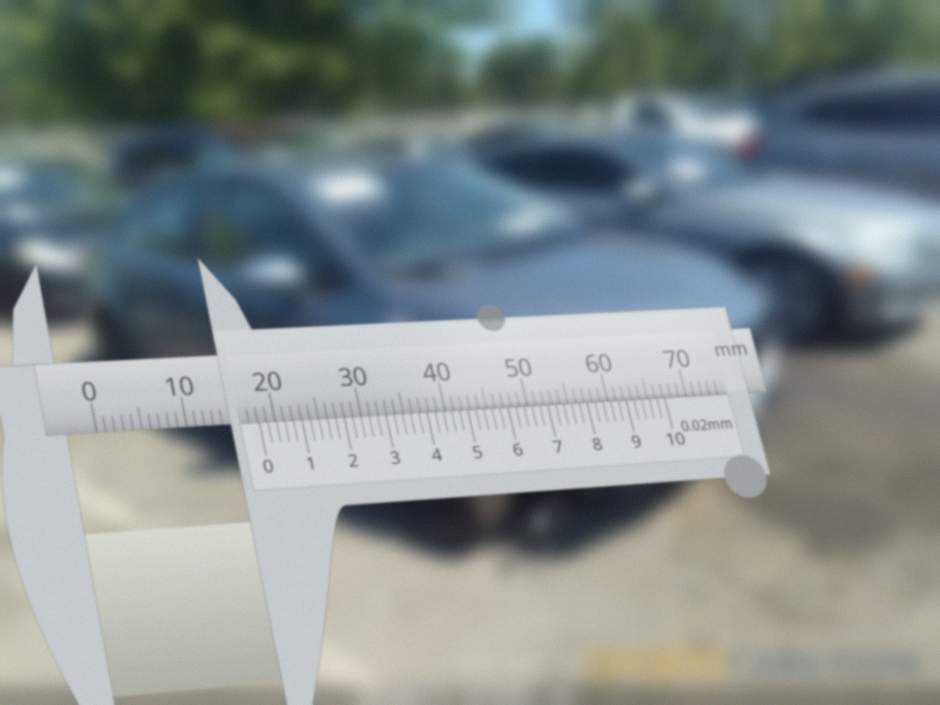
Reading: 18.2; mm
